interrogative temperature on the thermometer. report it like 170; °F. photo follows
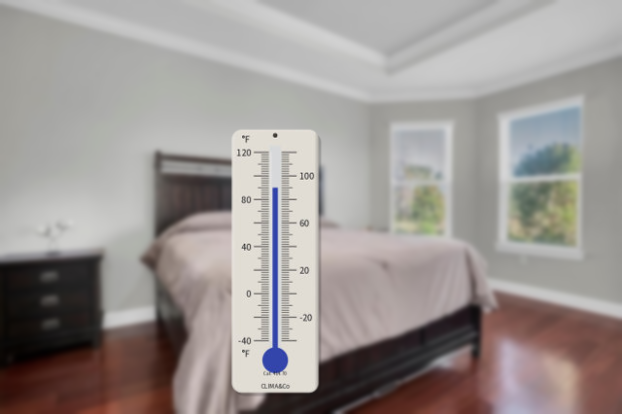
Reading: 90; °F
